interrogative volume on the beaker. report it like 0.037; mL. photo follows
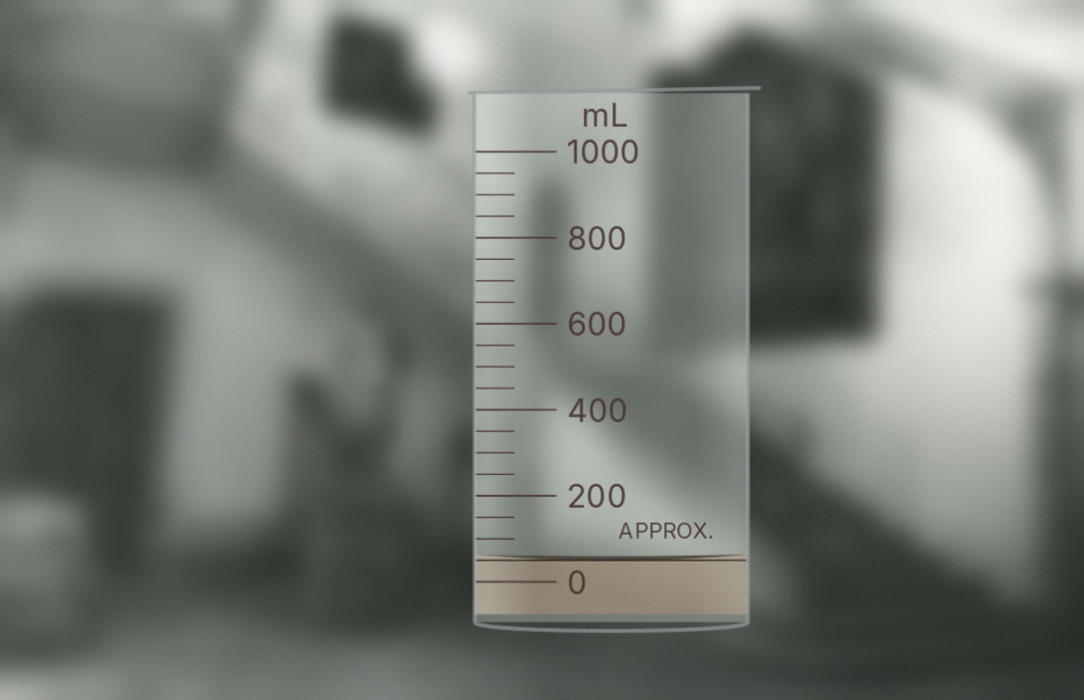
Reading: 50; mL
